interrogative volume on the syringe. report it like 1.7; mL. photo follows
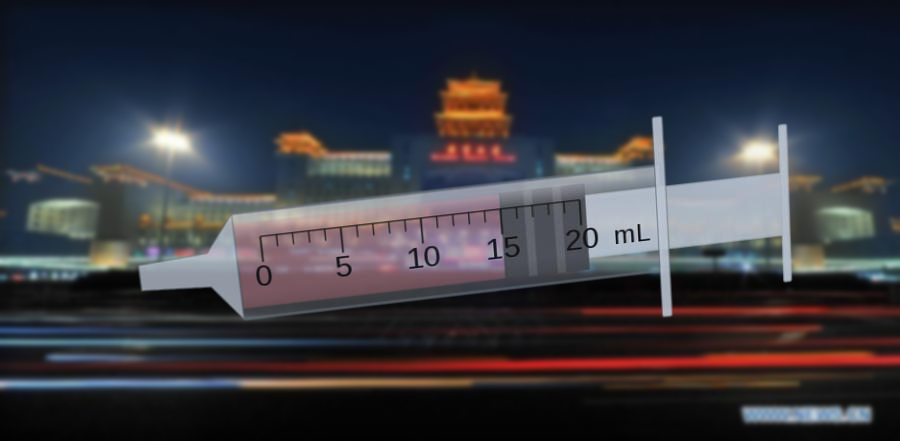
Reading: 15; mL
